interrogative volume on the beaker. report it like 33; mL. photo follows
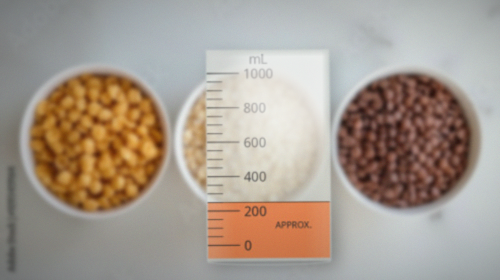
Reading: 250; mL
